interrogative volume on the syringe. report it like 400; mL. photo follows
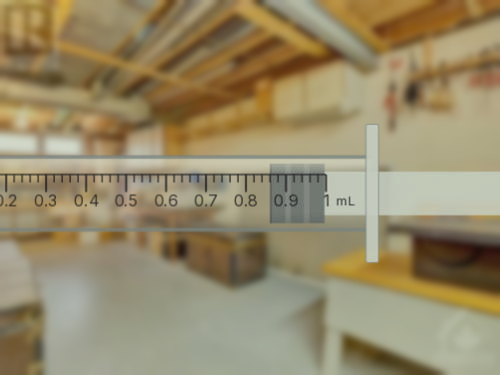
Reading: 0.86; mL
